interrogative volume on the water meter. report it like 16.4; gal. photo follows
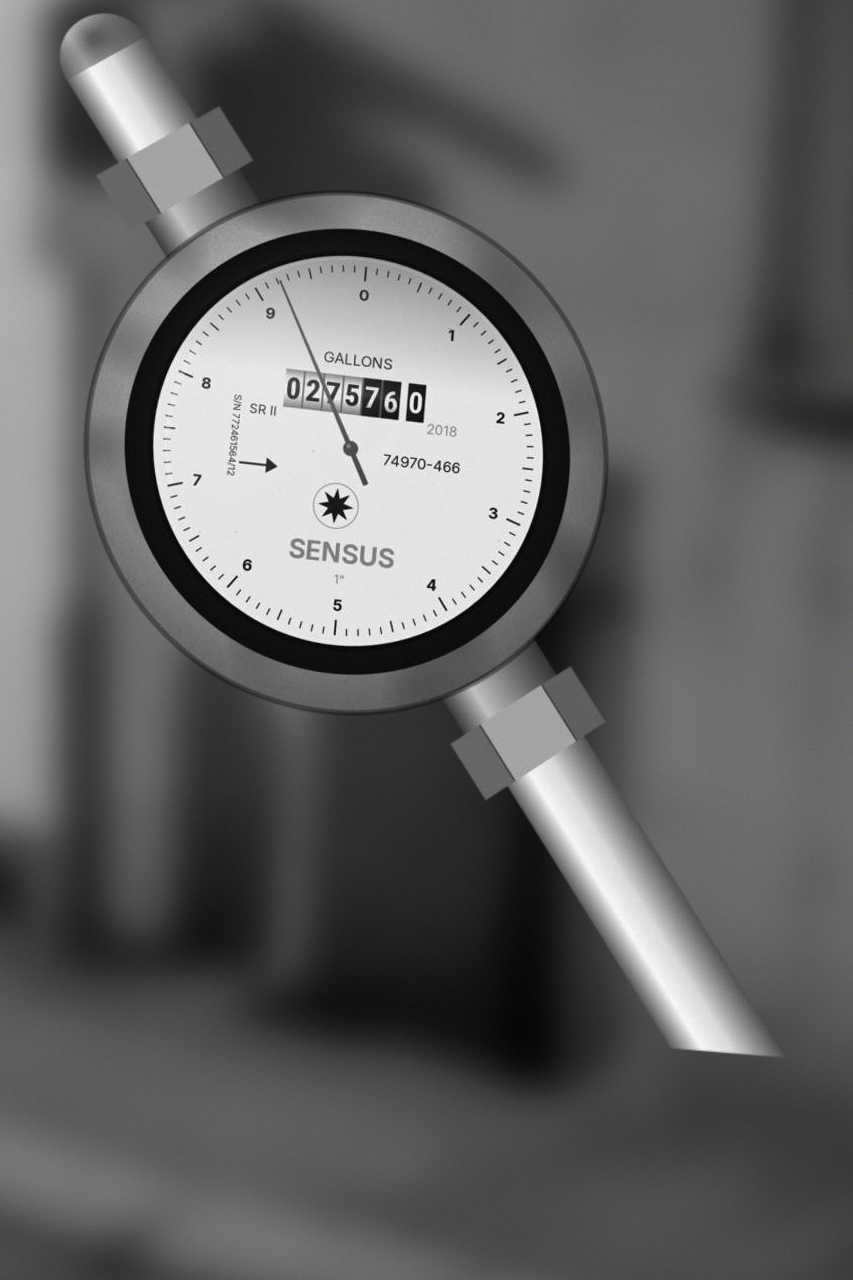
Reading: 275759.2; gal
